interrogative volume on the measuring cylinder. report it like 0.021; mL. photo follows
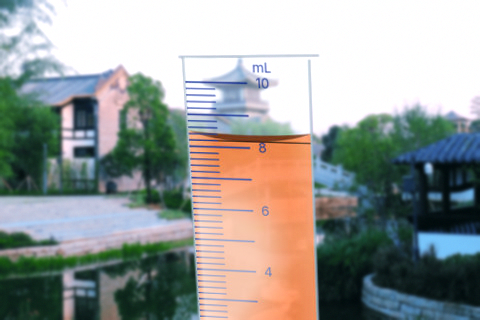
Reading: 8.2; mL
